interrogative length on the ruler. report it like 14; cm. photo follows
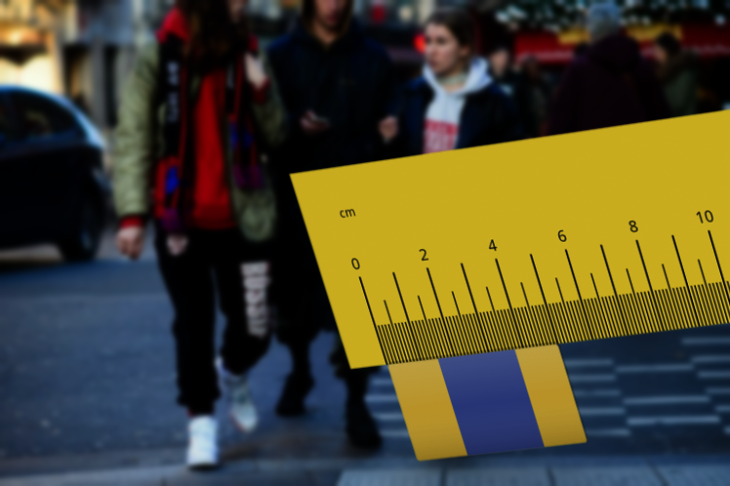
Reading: 5; cm
